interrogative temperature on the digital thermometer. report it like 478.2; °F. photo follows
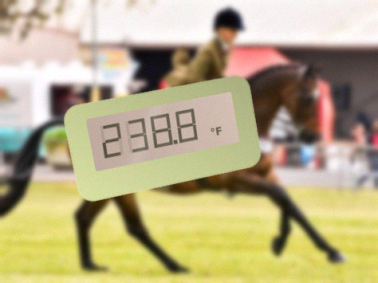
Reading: 238.8; °F
